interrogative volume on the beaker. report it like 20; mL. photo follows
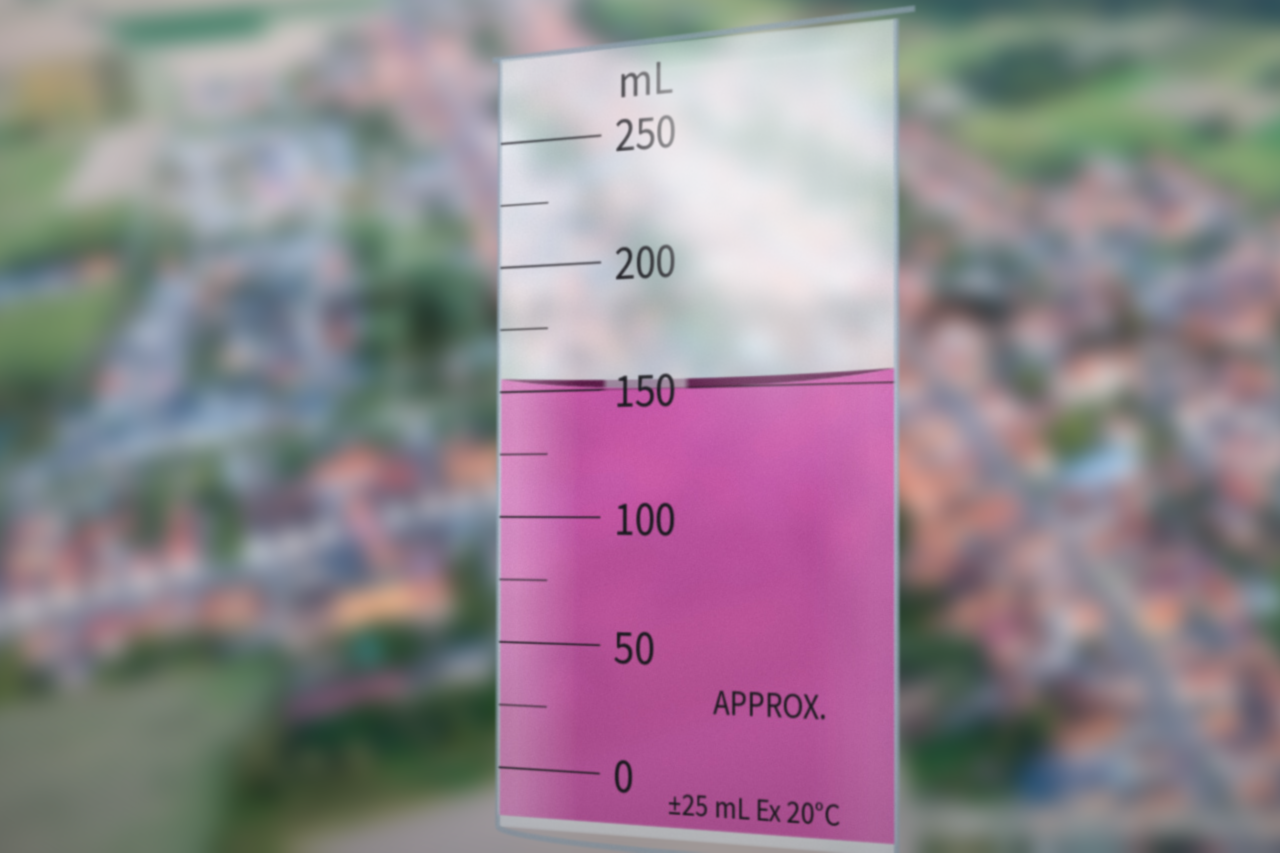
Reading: 150; mL
